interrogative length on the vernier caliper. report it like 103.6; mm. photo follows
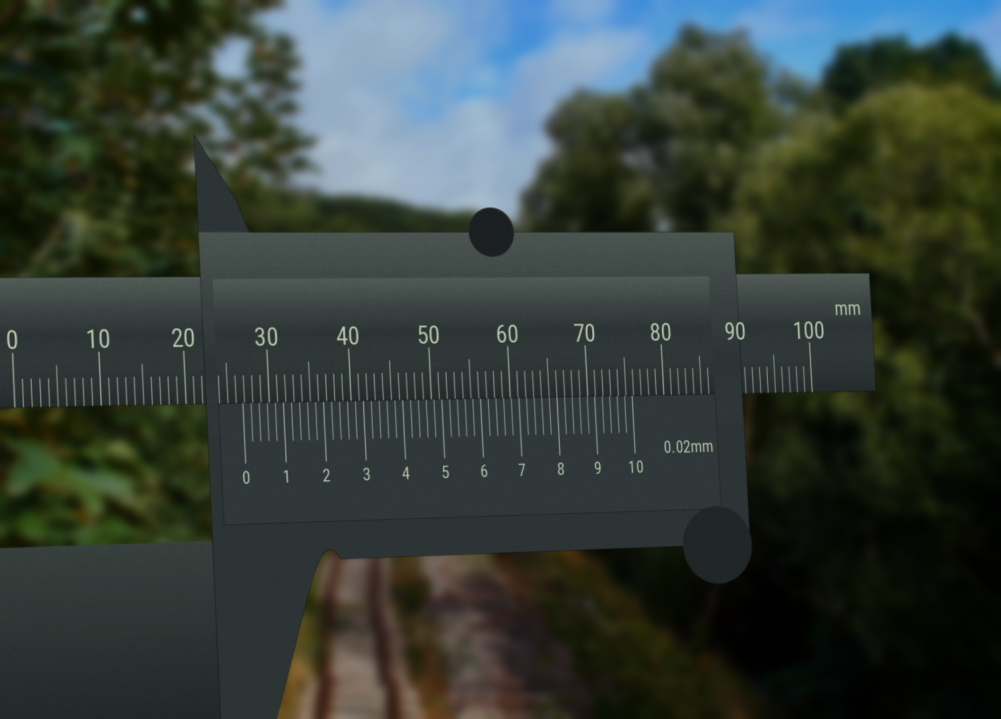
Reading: 26.8; mm
